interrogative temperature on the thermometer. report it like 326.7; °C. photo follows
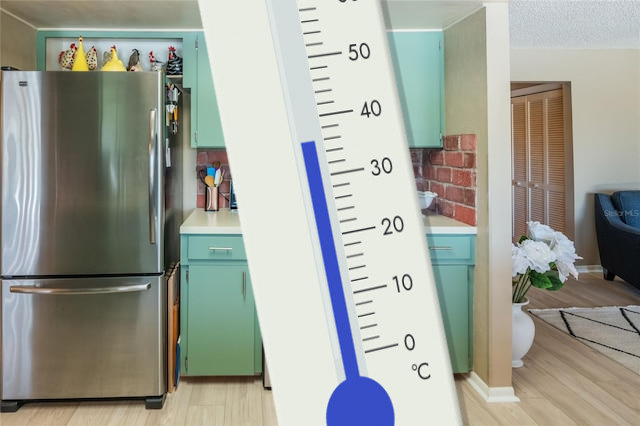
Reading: 36; °C
